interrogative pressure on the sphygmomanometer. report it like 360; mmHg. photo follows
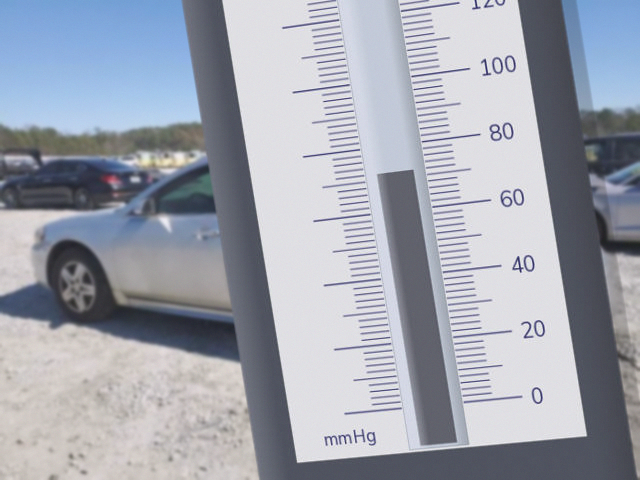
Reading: 72; mmHg
